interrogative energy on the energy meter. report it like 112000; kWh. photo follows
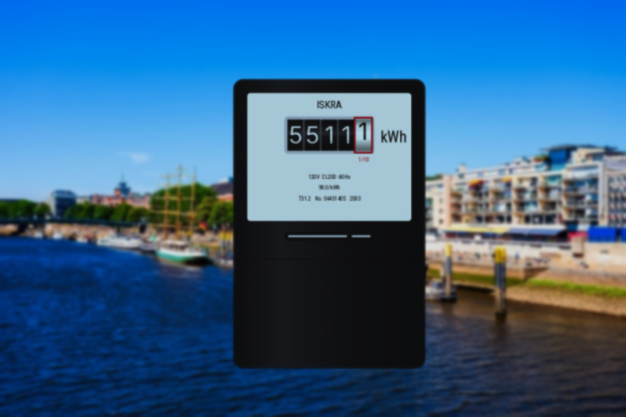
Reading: 5511.1; kWh
